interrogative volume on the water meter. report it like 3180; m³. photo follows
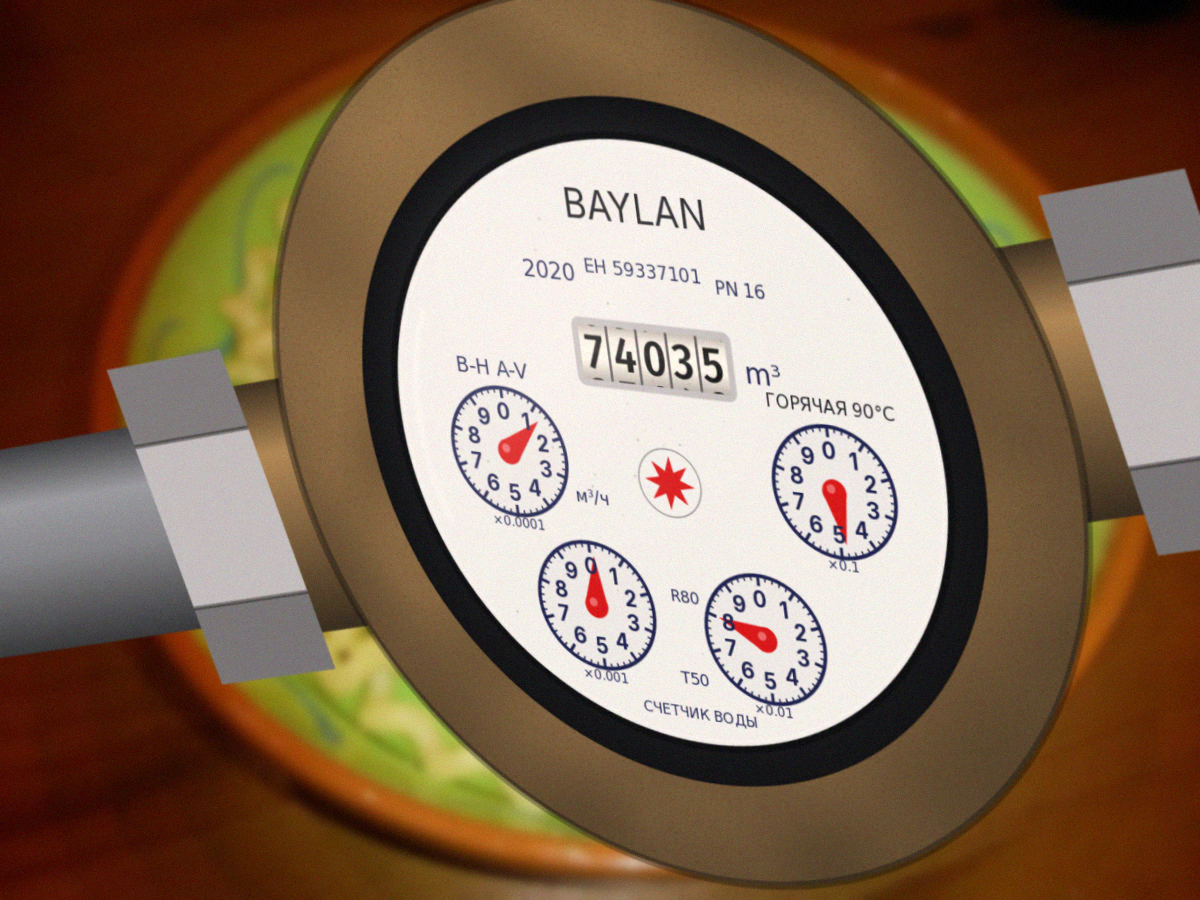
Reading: 74035.4801; m³
